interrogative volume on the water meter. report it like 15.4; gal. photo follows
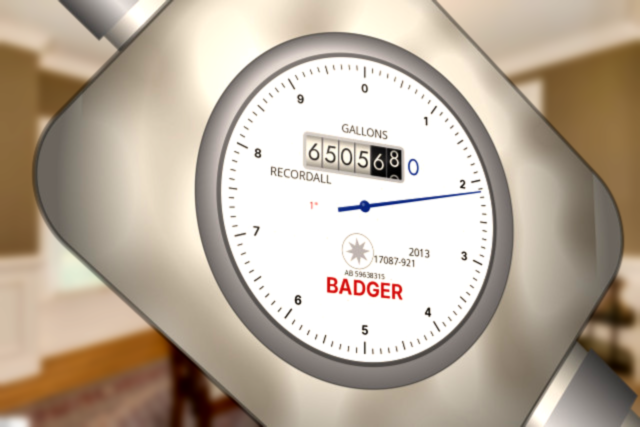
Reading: 6505682.1; gal
